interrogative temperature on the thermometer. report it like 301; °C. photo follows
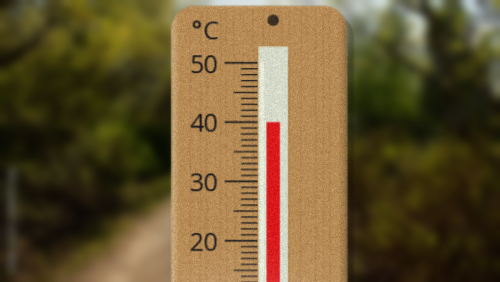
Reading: 40; °C
